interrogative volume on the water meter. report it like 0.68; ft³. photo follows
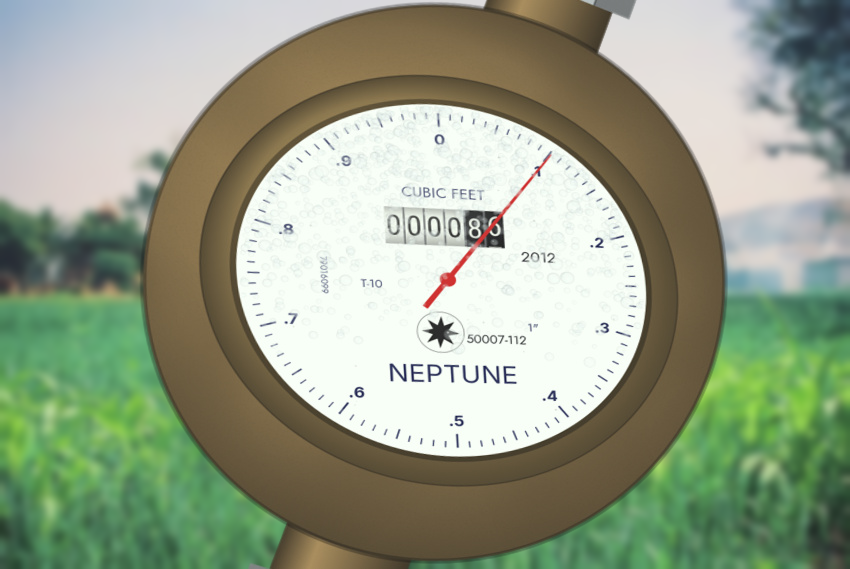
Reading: 86.10; ft³
